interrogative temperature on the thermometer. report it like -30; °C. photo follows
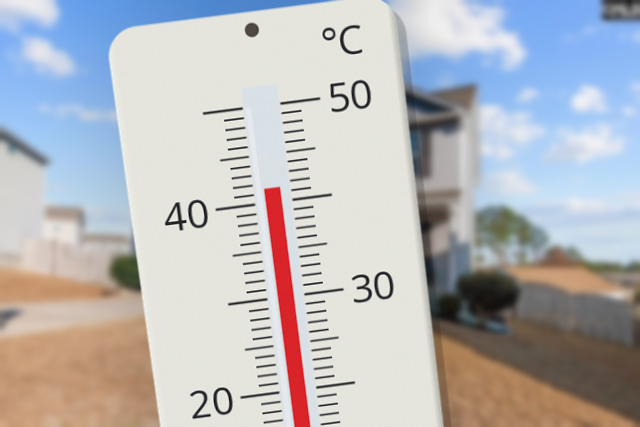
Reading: 41.5; °C
